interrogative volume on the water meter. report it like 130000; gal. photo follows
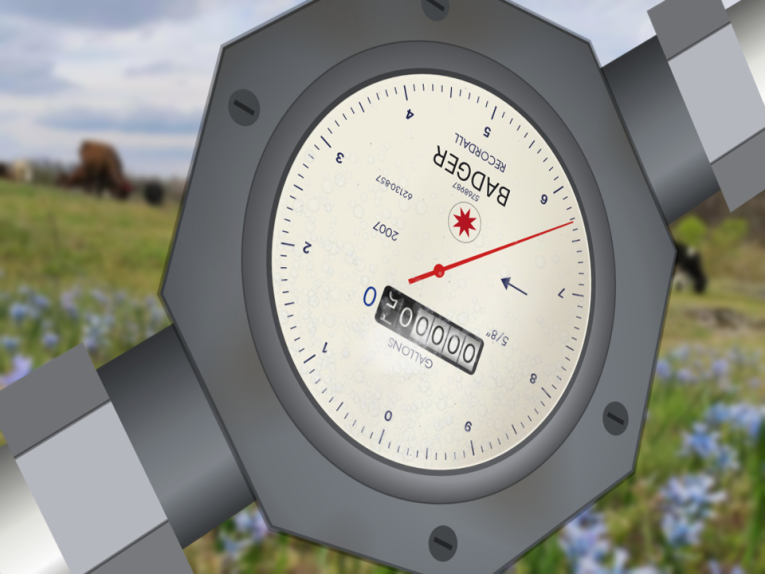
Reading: 46.3; gal
